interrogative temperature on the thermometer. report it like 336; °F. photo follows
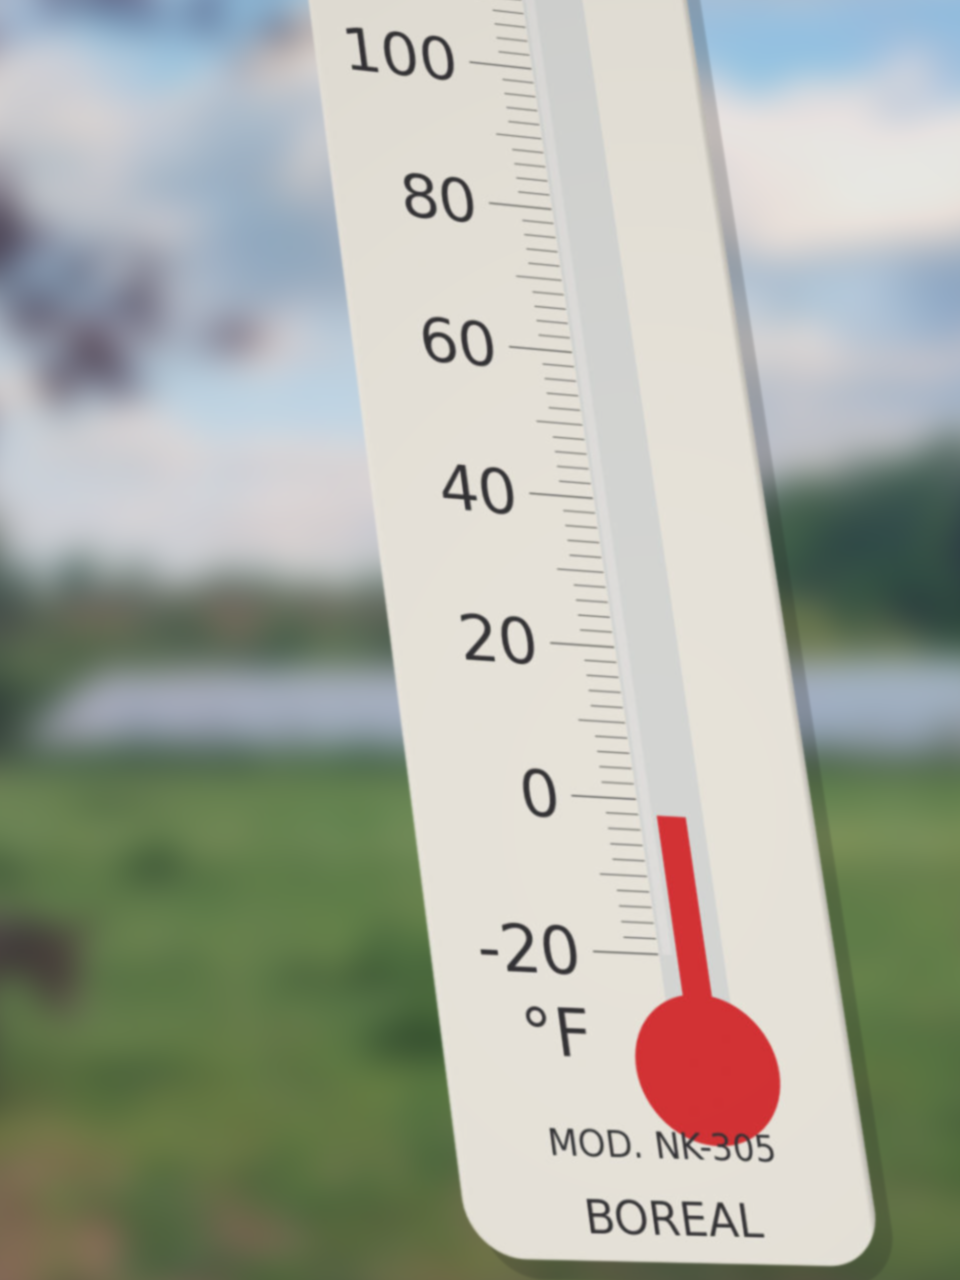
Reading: -2; °F
